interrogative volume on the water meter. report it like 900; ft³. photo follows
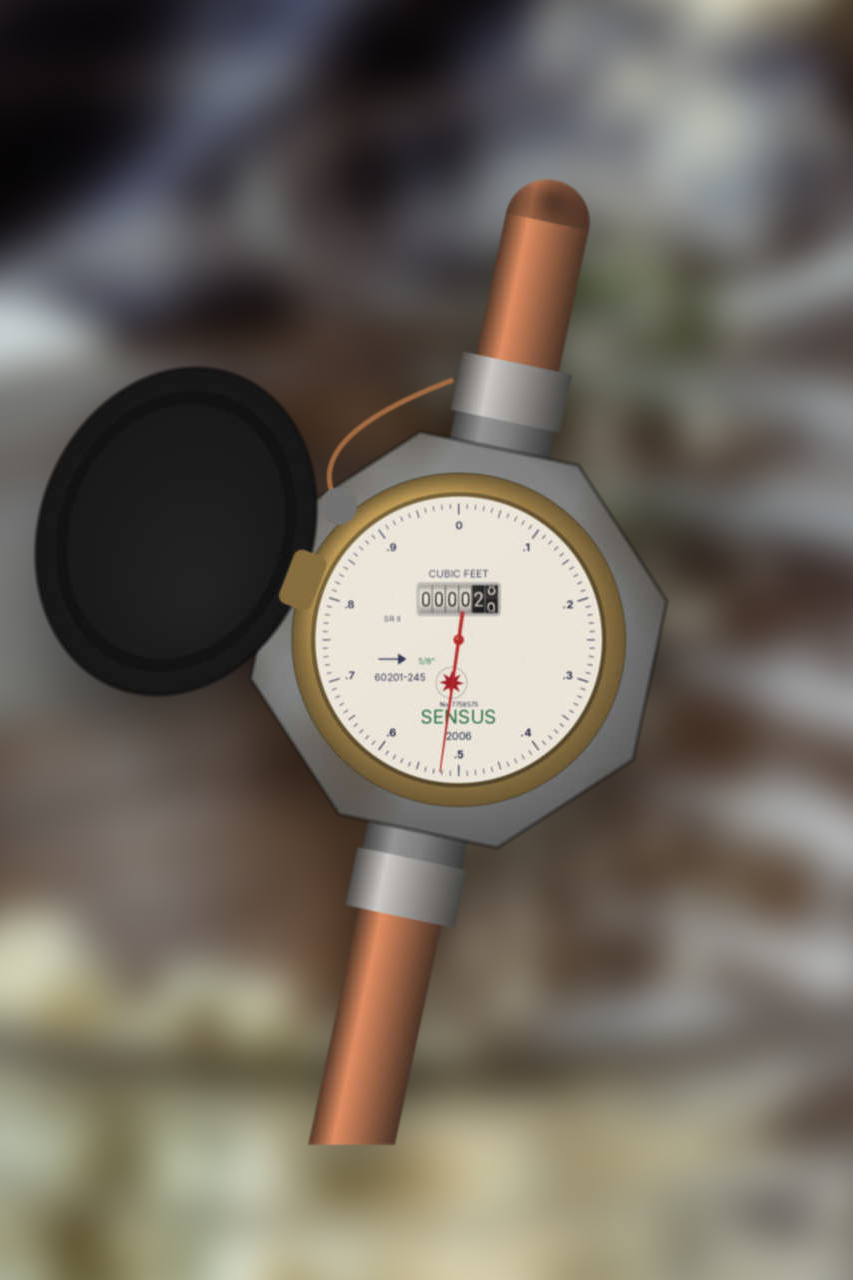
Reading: 28.52; ft³
